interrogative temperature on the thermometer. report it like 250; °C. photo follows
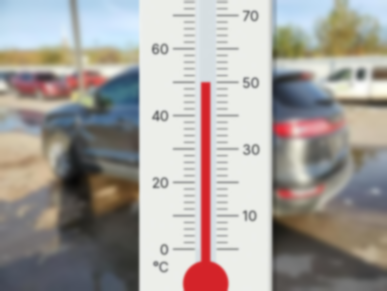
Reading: 50; °C
